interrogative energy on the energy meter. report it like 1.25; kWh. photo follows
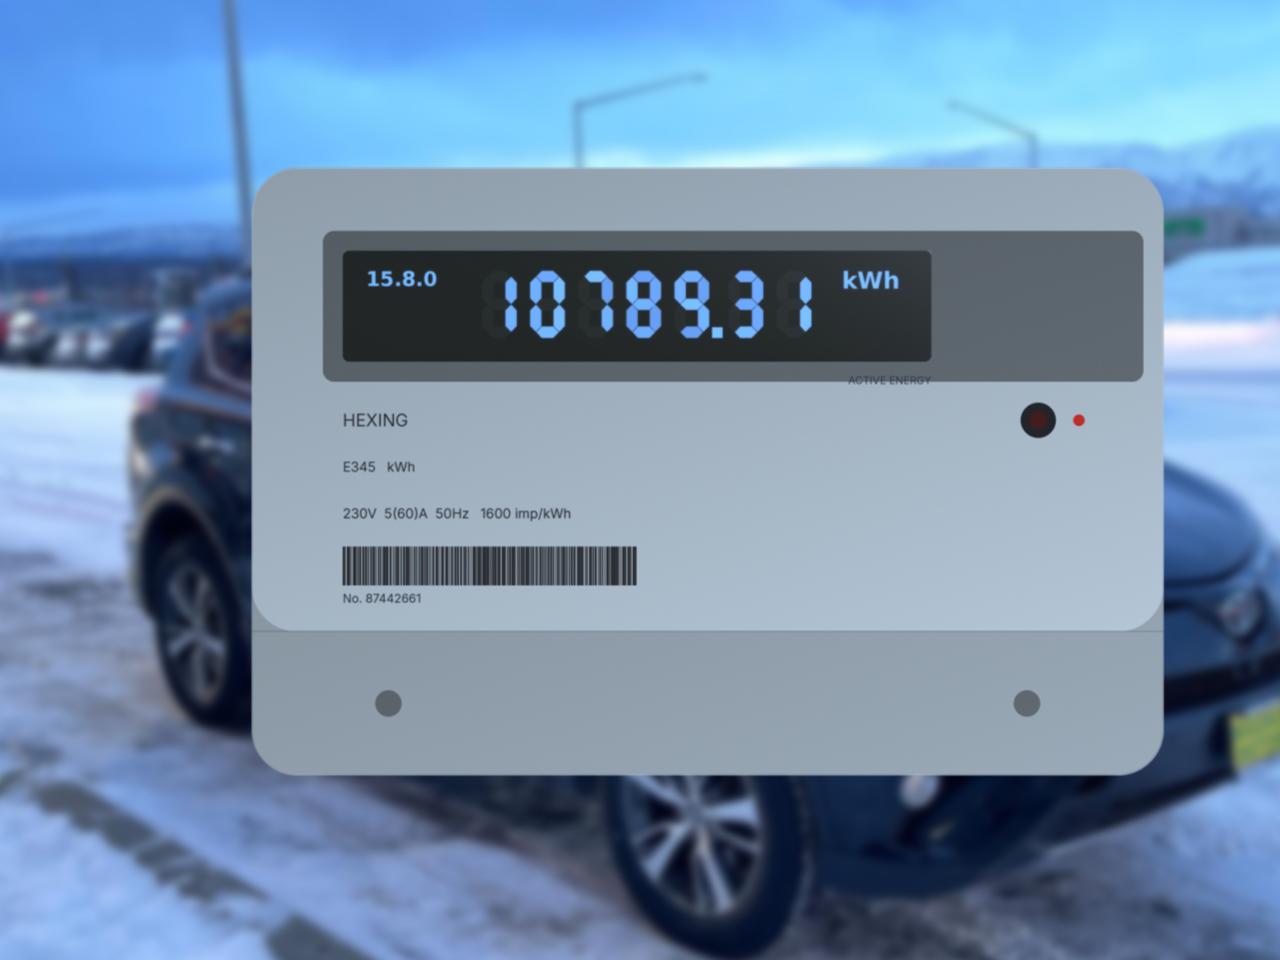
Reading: 10789.31; kWh
